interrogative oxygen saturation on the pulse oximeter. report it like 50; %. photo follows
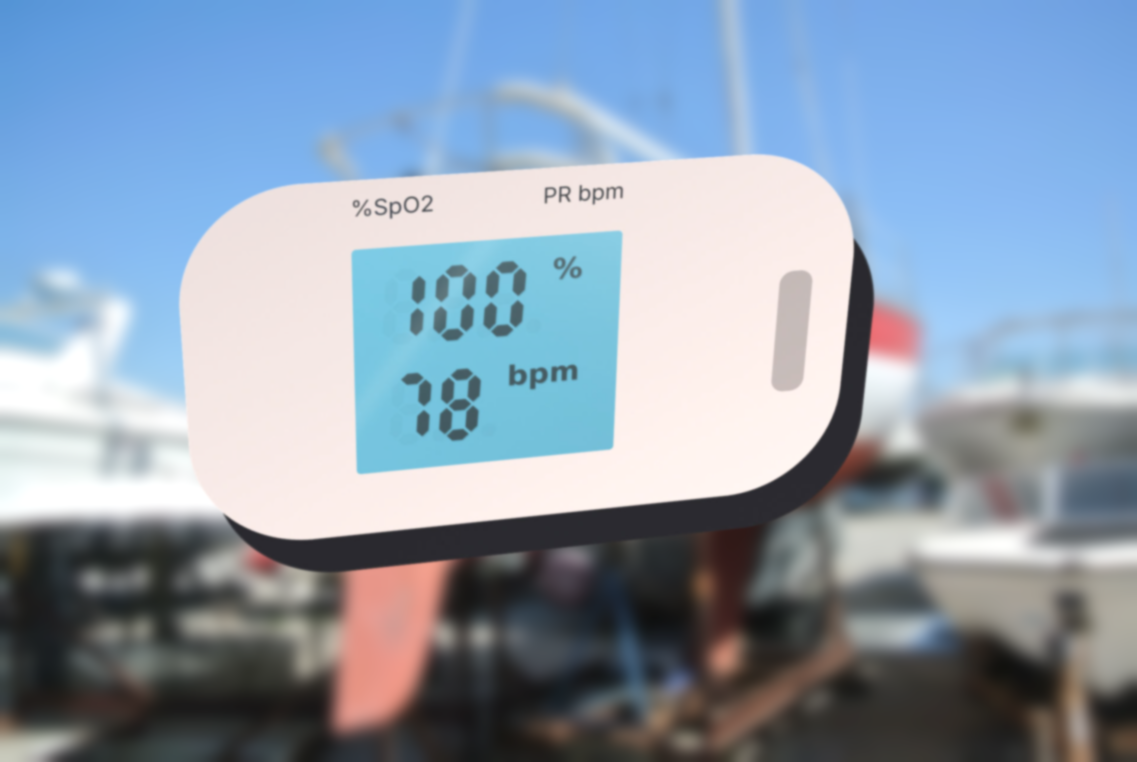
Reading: 100; %
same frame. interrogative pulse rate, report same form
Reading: 78; bpm
